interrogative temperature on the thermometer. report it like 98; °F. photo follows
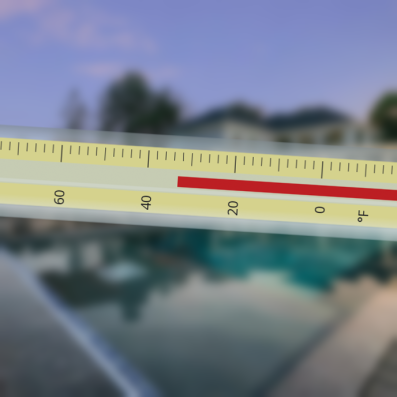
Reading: 33; °F
